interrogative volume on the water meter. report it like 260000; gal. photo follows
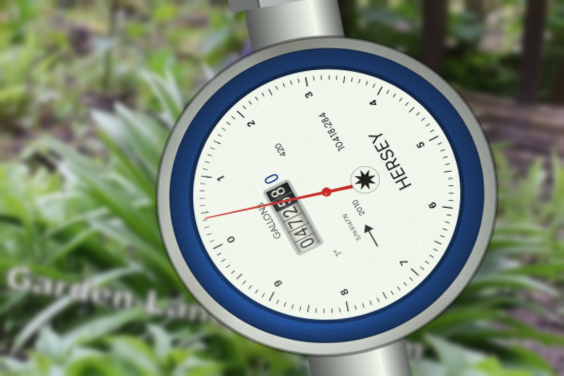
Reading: 472580.4; gal
